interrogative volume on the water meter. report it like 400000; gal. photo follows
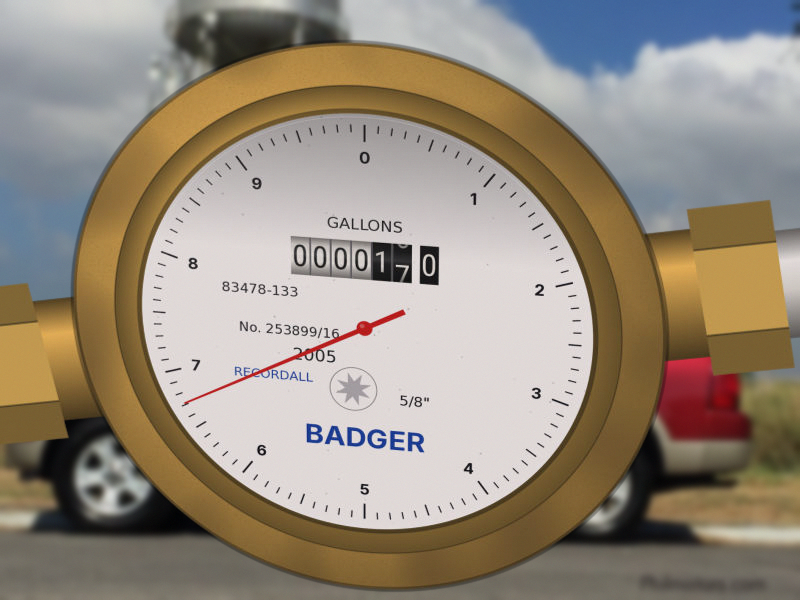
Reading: 166.7; gal
